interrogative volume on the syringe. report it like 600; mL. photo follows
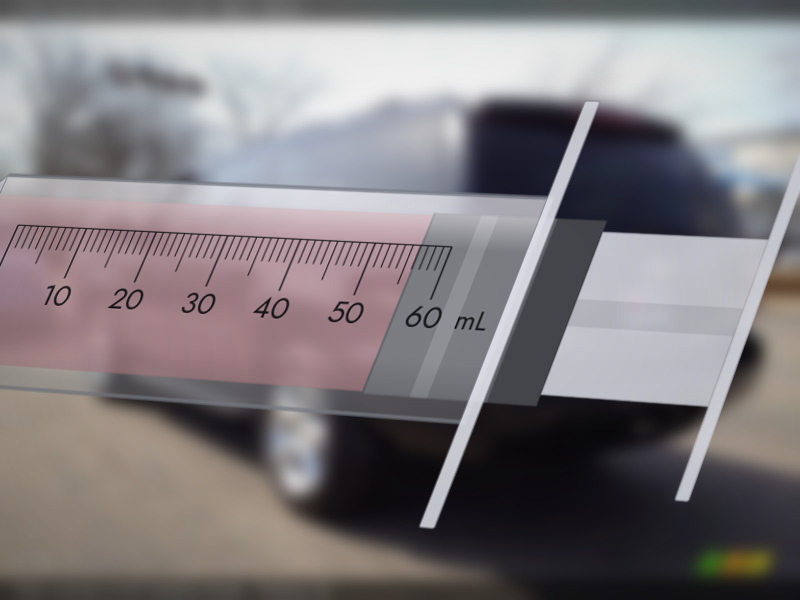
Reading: 56; mL
